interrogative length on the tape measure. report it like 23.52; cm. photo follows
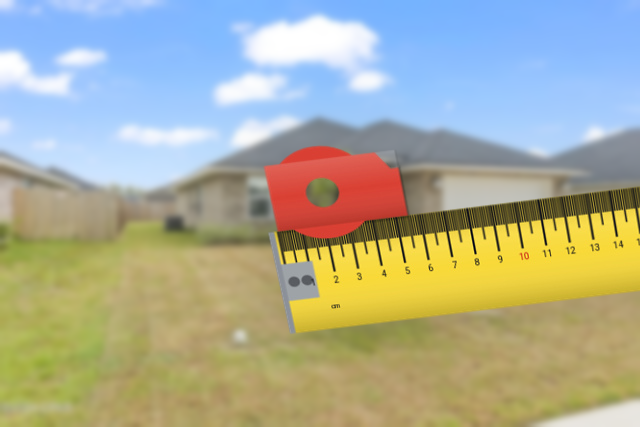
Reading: 5.5; cm
